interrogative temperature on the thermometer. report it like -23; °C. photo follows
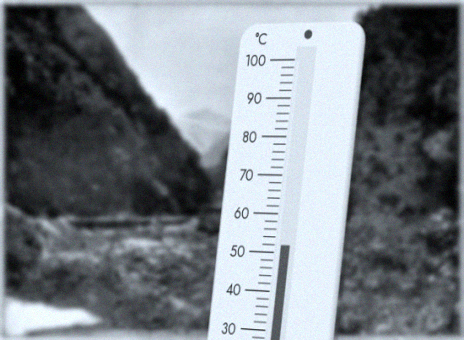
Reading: 52; °C
